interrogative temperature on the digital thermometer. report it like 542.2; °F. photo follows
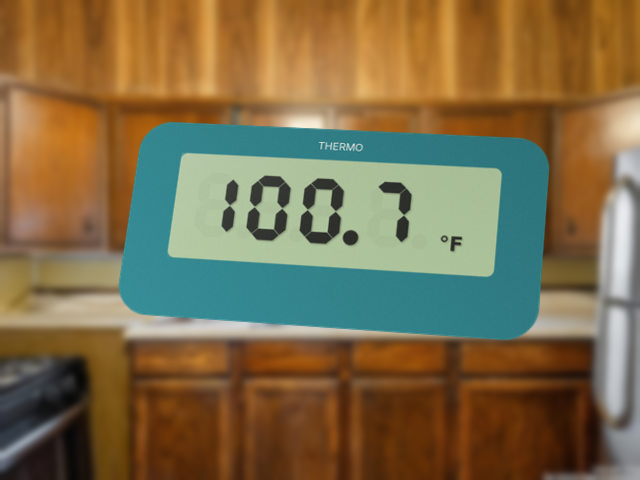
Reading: 100.7; °F
